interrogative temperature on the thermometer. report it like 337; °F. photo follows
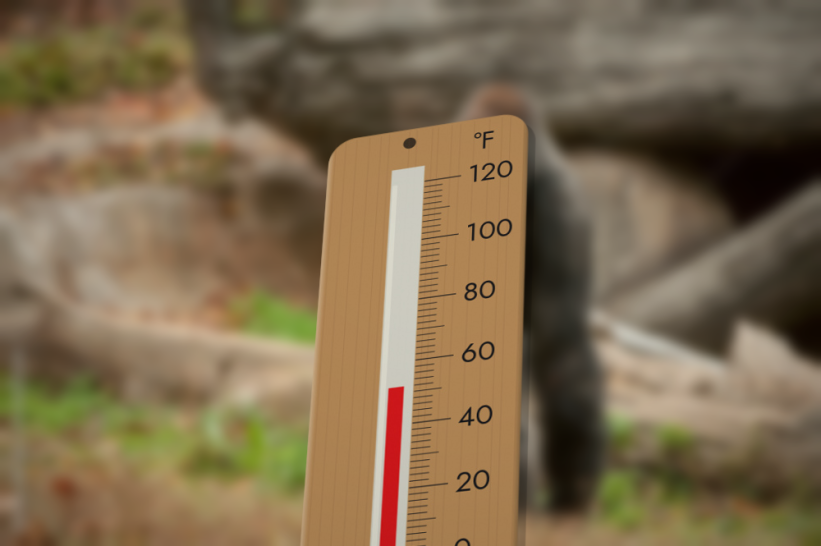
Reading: 52; °F
